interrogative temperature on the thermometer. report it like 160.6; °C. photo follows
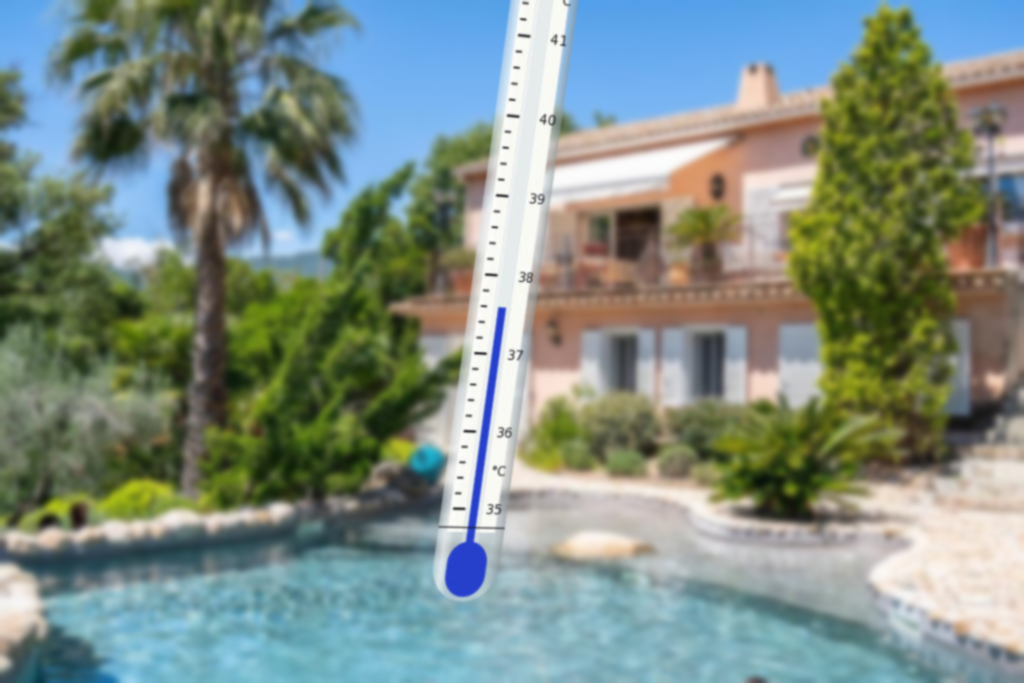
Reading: 37.6; °C
